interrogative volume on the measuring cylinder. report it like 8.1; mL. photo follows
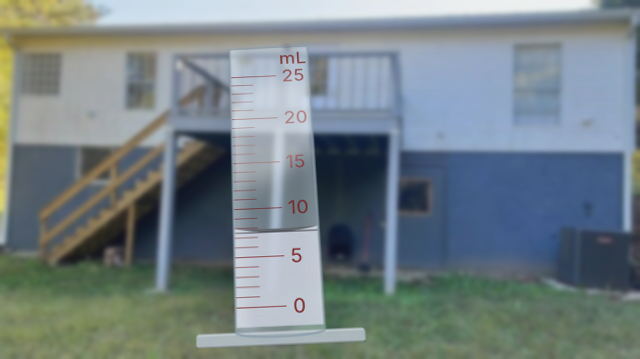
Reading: 7.5; mL
